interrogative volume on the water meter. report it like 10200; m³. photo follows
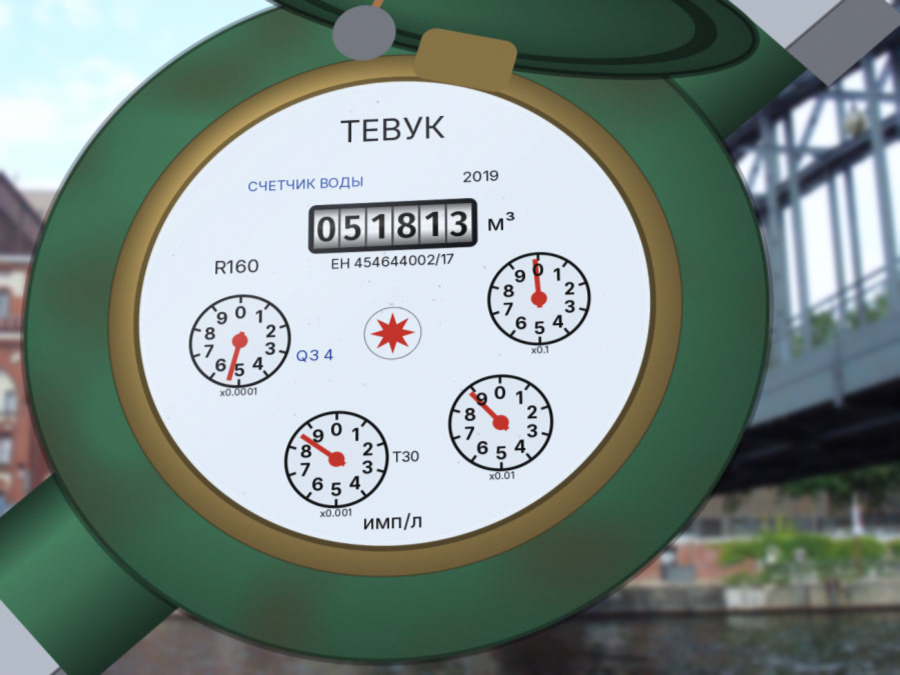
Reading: 51812.9885; m³
